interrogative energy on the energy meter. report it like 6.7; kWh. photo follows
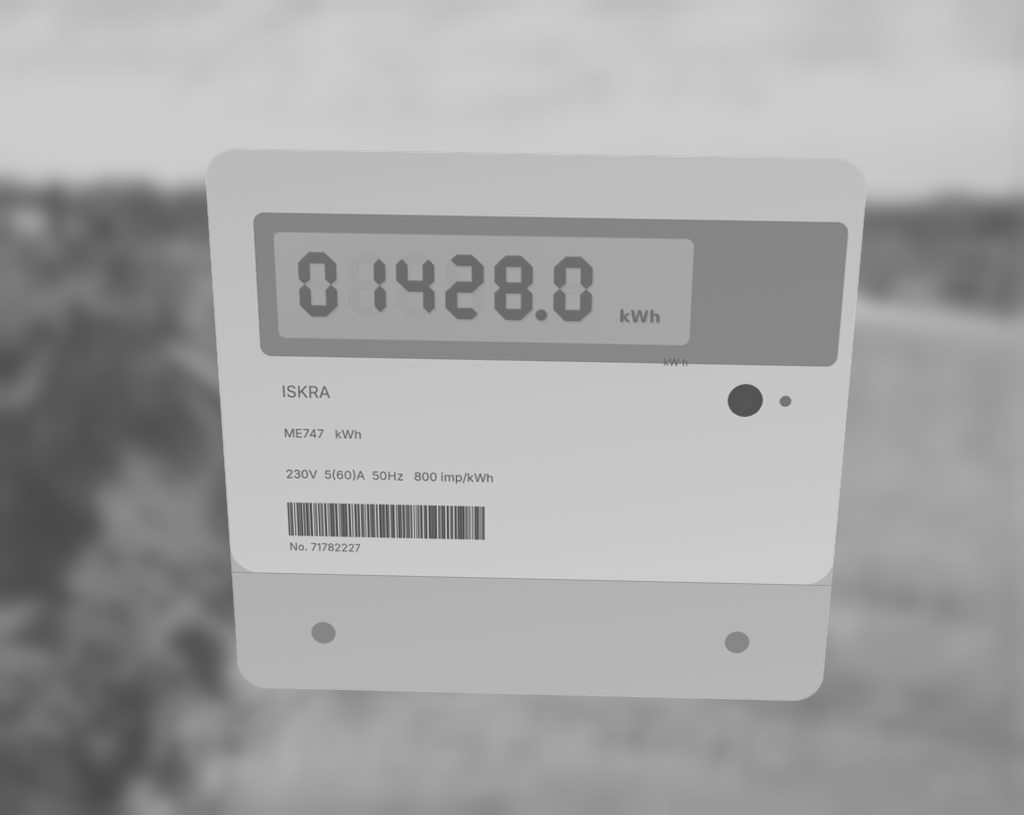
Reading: 1428.0; kWh
